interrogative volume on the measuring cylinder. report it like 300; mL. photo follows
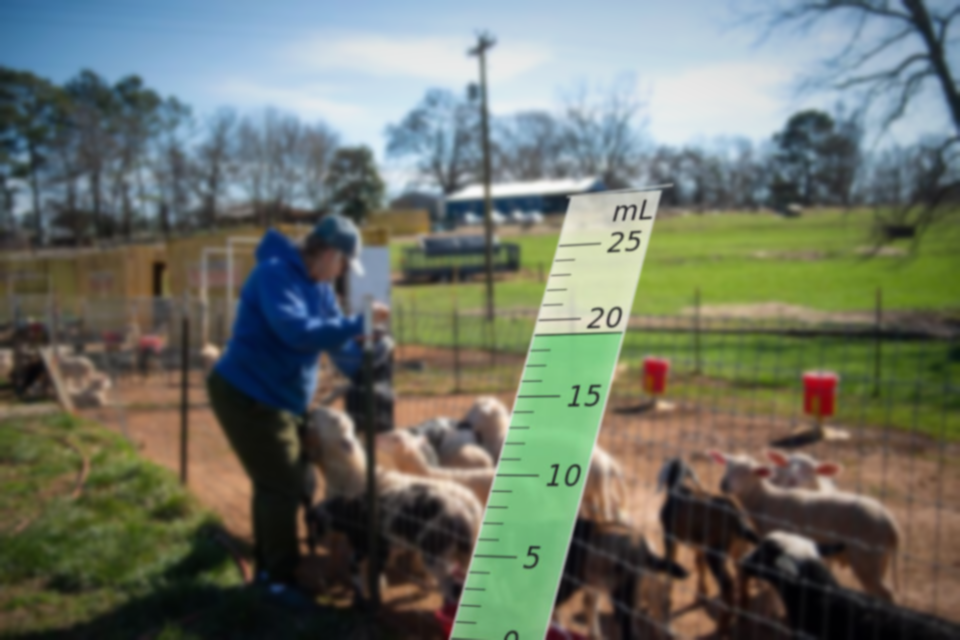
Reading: 19; mL
